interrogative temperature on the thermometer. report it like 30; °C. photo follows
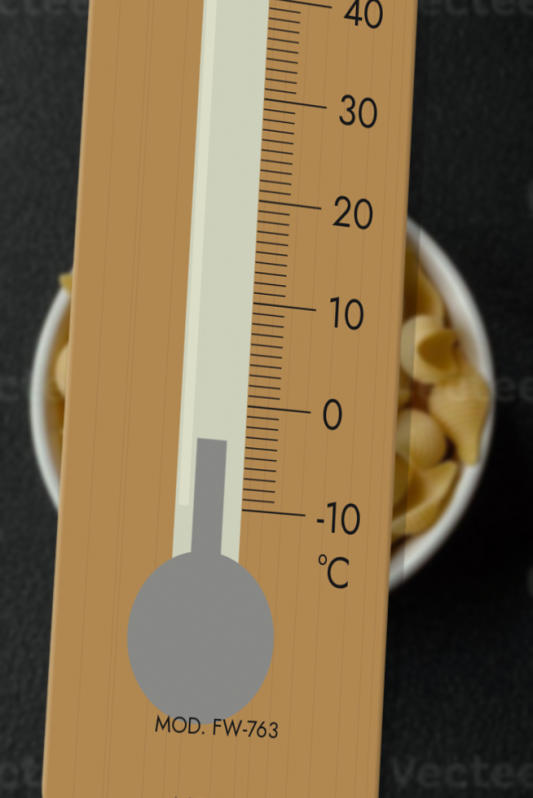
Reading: -3.5; °C
